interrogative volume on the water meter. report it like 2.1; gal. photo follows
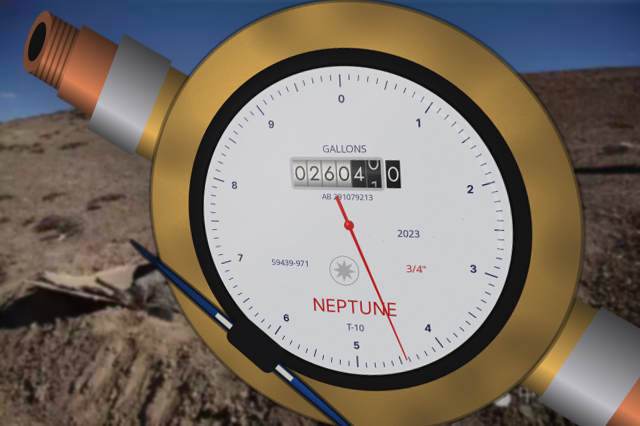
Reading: 260404.4; gal
